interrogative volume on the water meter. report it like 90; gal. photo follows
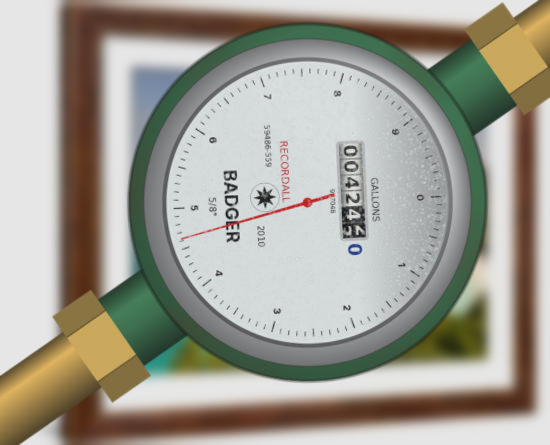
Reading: 42424.6; gal
